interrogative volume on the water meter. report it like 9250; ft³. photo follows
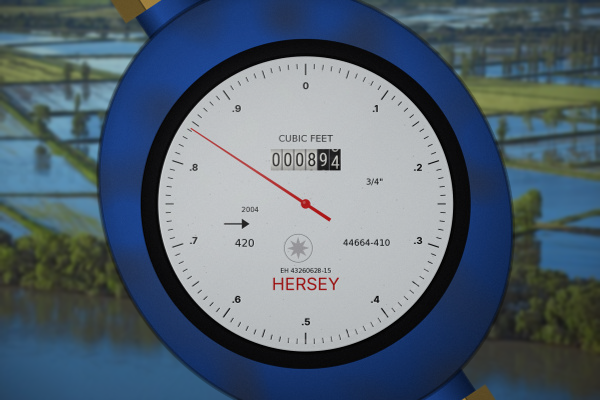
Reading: 893.84; ft³
